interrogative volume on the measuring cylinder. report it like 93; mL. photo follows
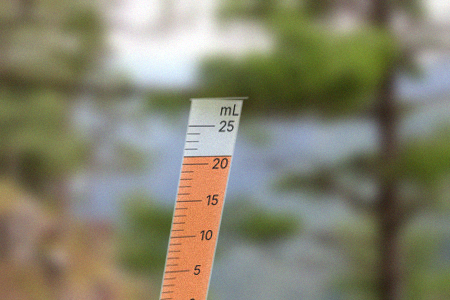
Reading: 21; mL
